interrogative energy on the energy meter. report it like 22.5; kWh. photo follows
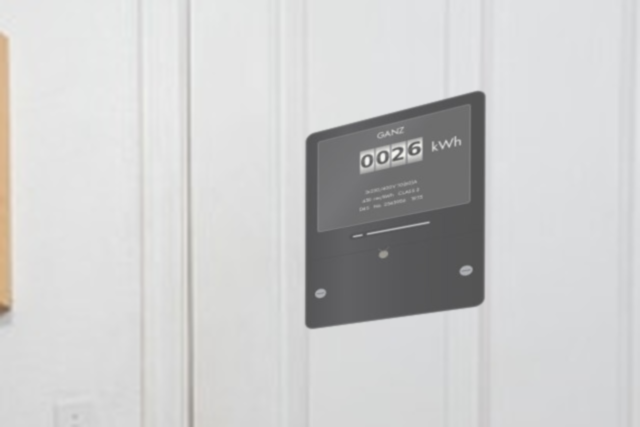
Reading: 26; kWh
